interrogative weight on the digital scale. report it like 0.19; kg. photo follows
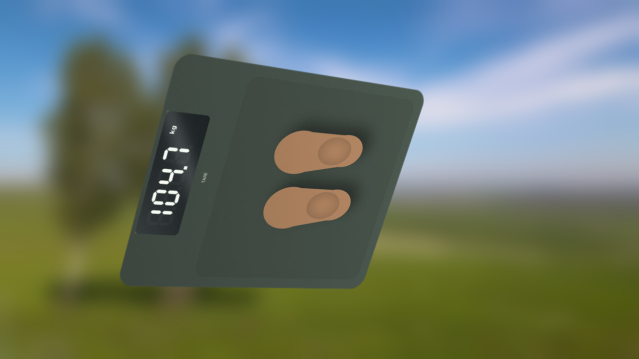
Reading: 104.7; kg
